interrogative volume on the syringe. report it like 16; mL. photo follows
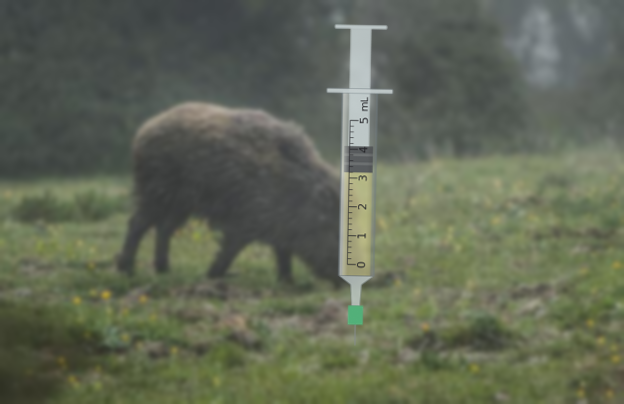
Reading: 3.2; mL
